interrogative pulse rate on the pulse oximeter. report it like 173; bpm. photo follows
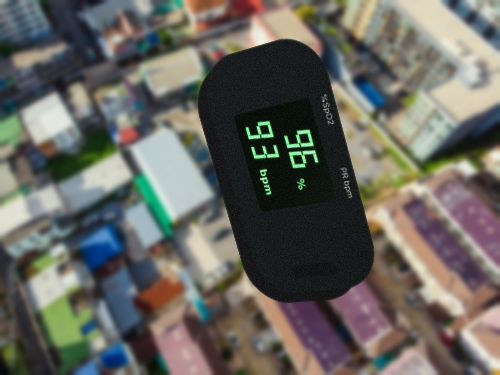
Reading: 93; bpm
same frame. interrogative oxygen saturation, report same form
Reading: 96; %
